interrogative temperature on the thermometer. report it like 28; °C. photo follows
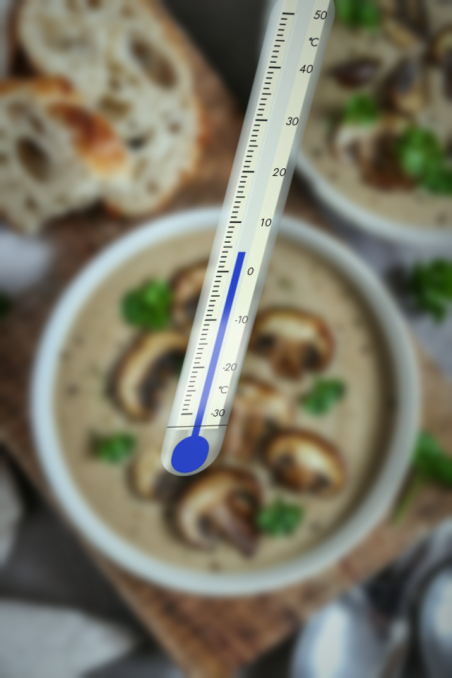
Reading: 4; °C
